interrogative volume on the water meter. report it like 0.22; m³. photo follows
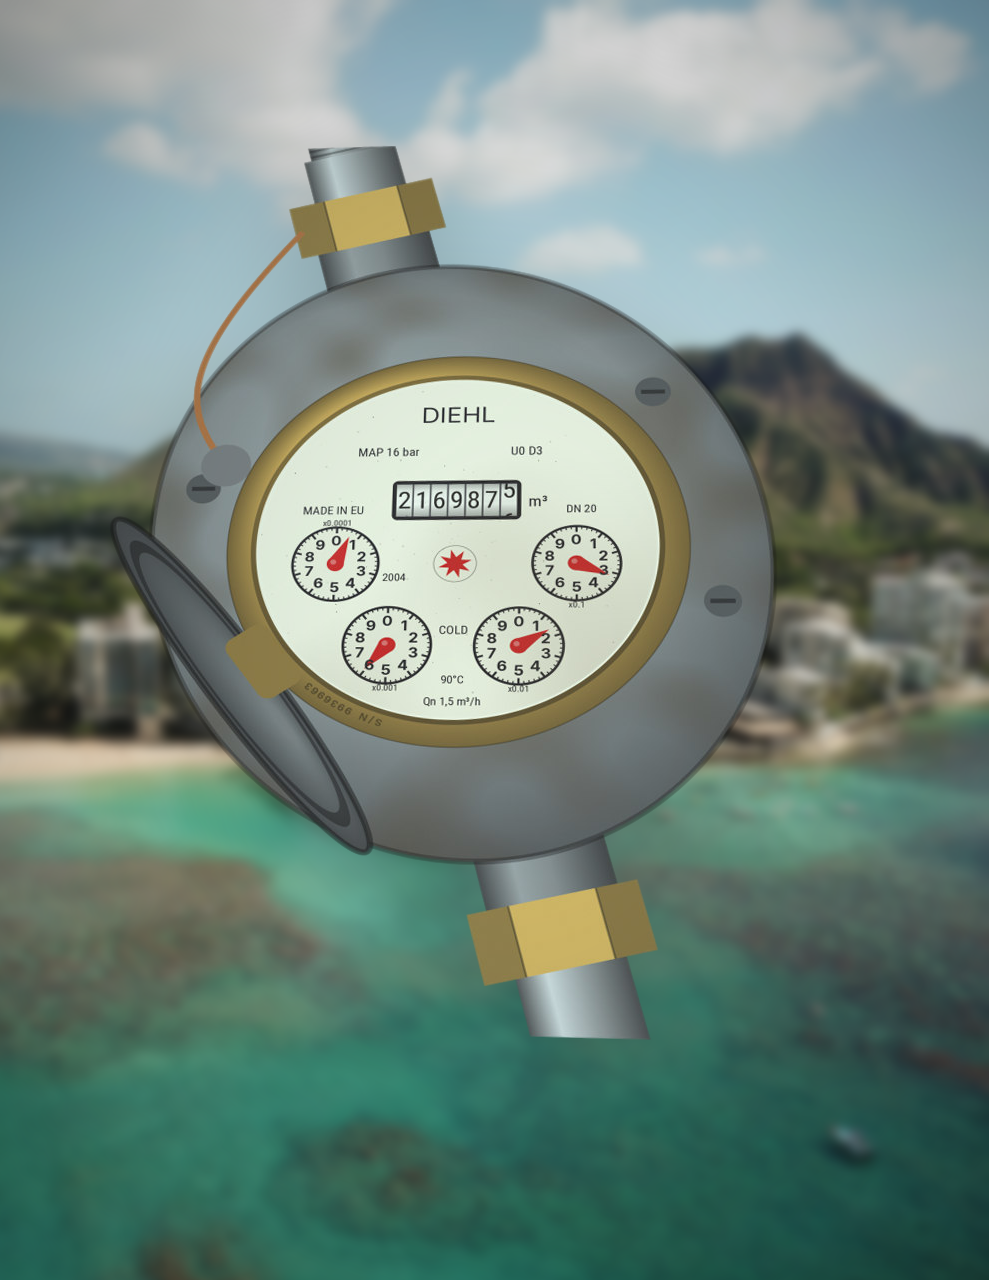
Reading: 2169875.3160; m³
